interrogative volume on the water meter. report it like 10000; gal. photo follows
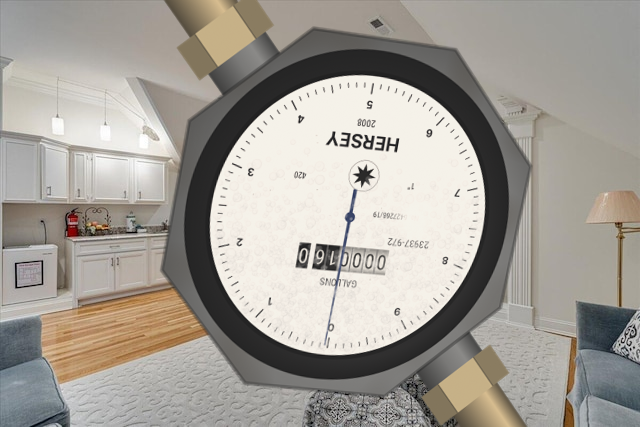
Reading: 160.0; gal
